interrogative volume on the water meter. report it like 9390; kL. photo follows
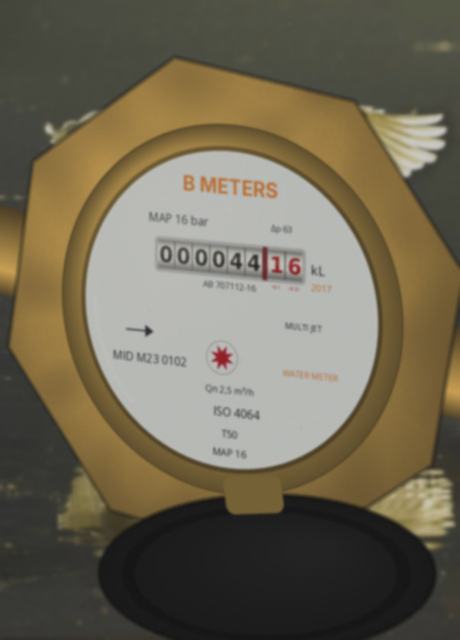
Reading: 44.16; kL
